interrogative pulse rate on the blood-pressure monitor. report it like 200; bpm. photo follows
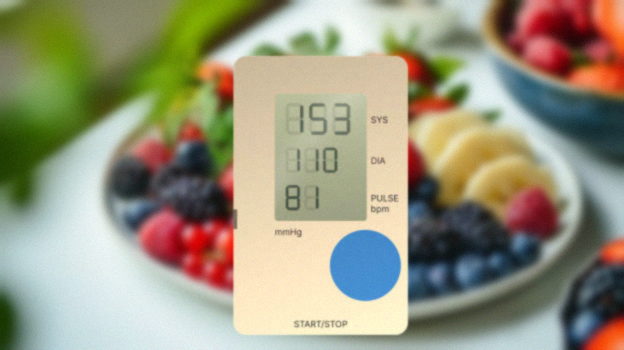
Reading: 81; bpm
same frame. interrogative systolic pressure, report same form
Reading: 153; mmHg
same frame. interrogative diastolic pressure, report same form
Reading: 110; mmHg
